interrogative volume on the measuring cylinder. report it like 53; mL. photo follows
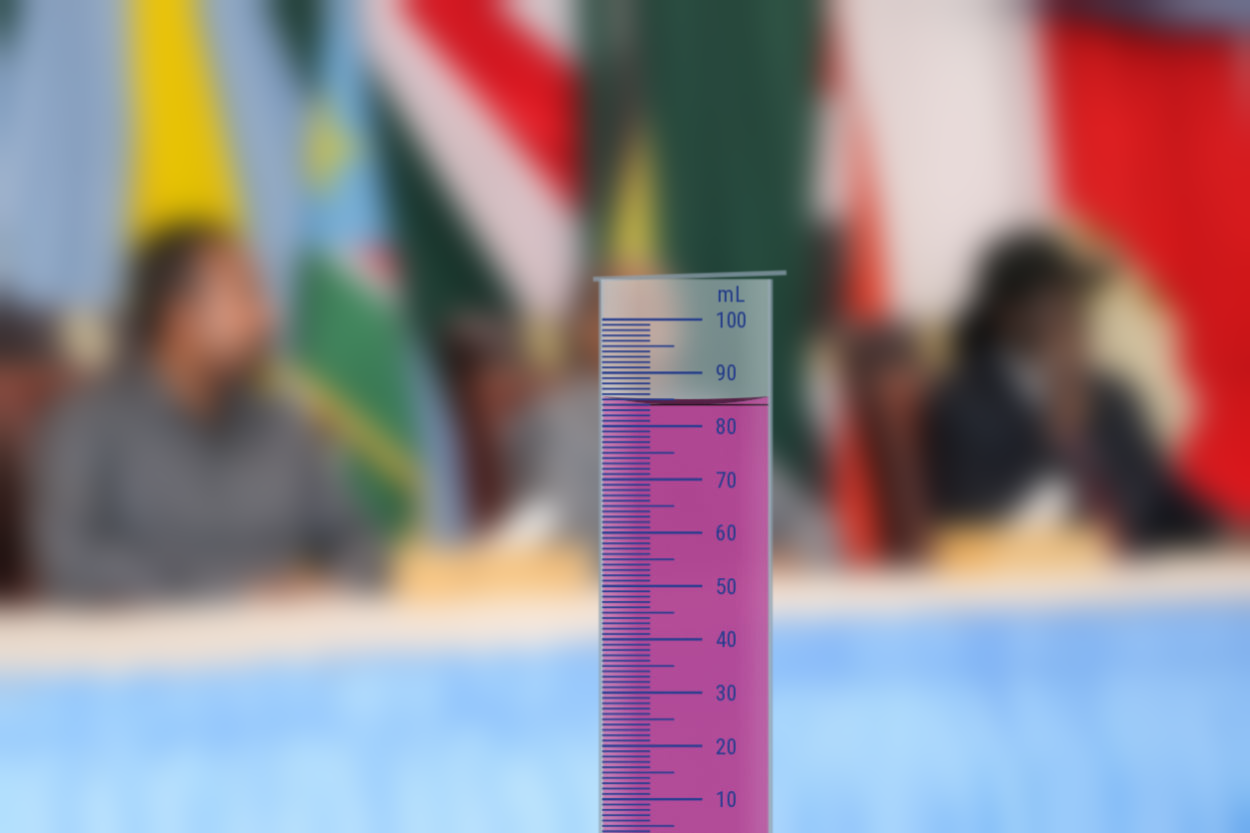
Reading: 84; mL
